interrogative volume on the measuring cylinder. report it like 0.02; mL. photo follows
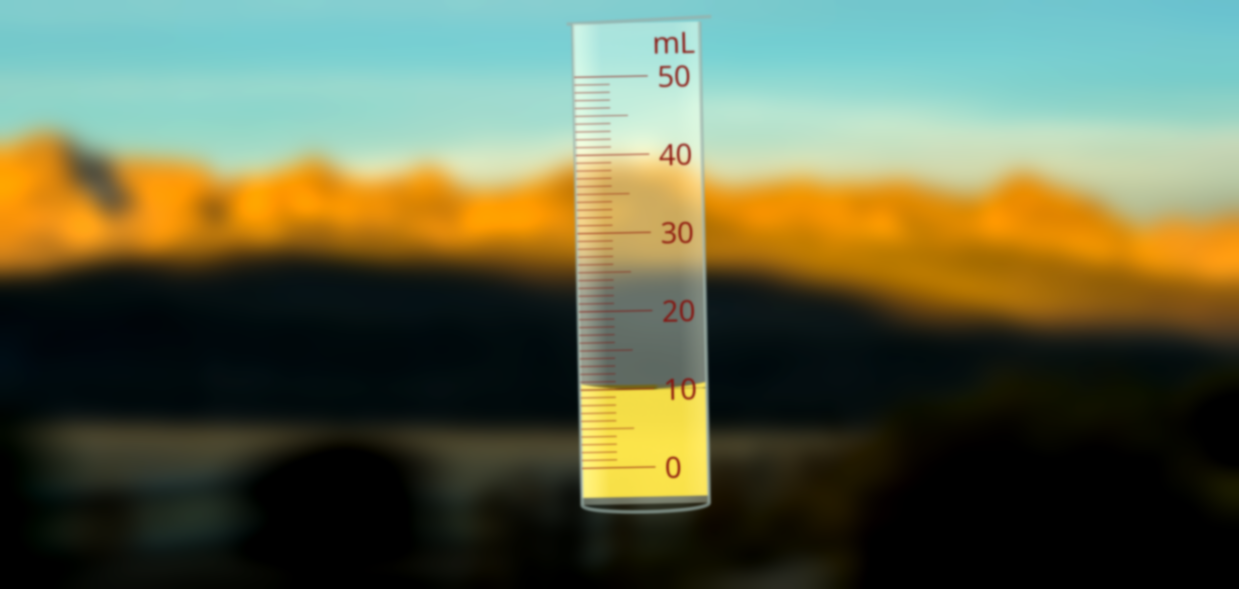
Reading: 10; mL
